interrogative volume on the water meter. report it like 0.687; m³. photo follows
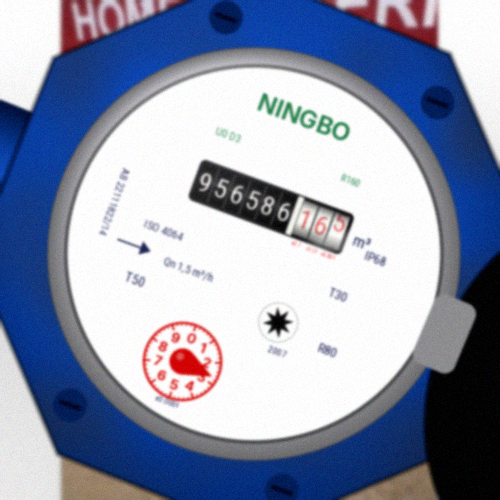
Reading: 956586.1652; m³
